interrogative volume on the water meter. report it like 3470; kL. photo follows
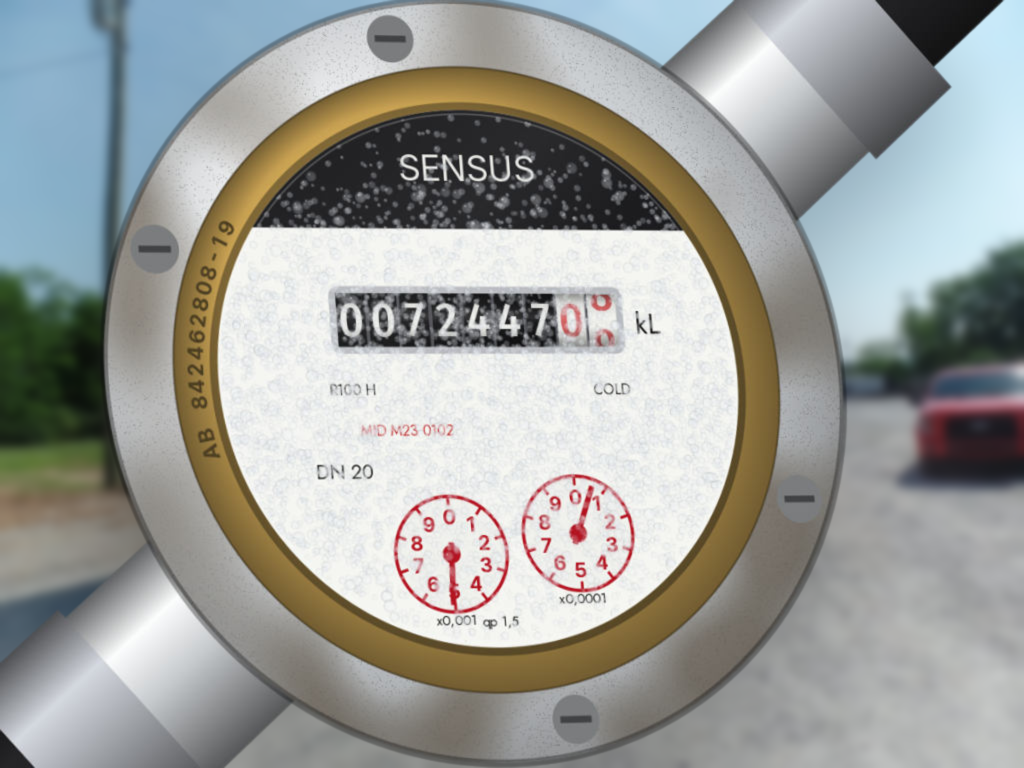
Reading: 72447.0850; kL
